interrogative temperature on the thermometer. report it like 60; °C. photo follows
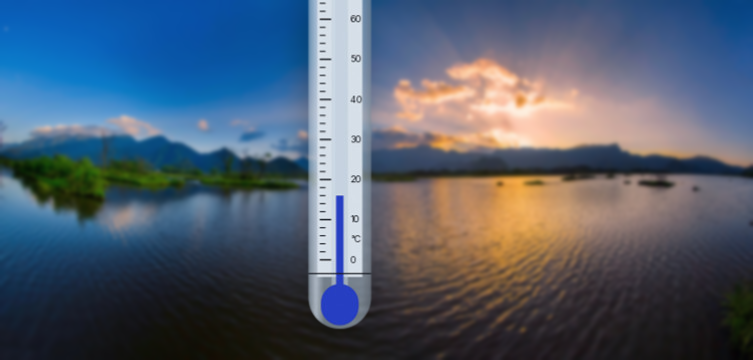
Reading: 16; °C
